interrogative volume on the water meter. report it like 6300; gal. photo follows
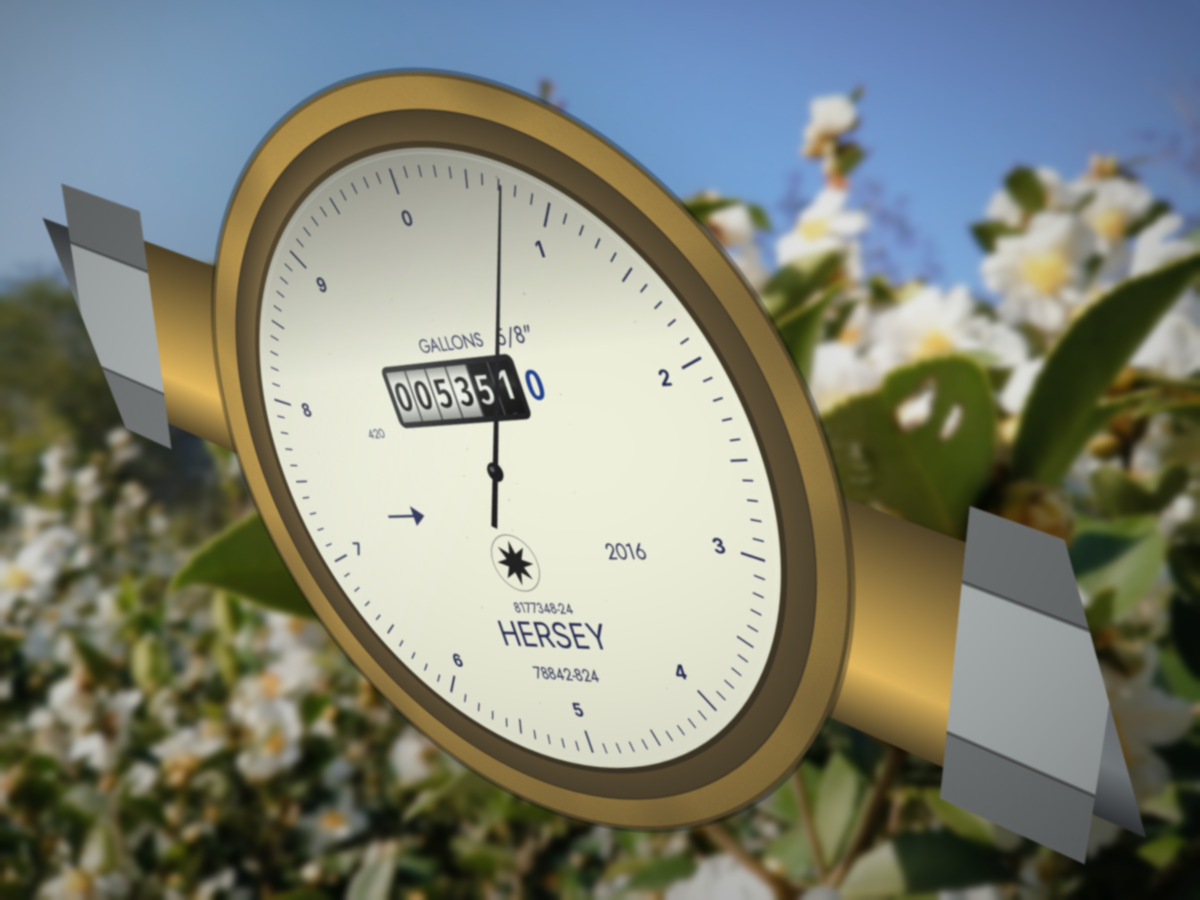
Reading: 53510.7; gal
